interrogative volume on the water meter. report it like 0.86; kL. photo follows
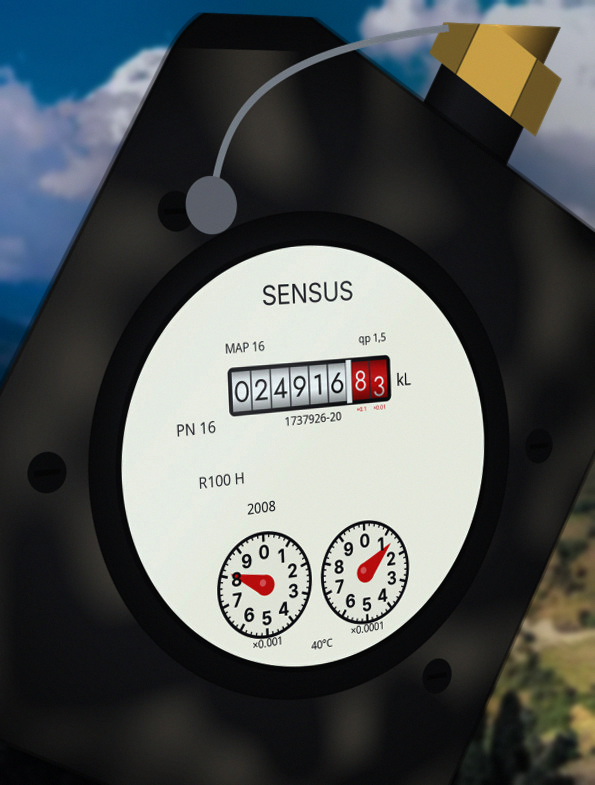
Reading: 24916.8281; kL
